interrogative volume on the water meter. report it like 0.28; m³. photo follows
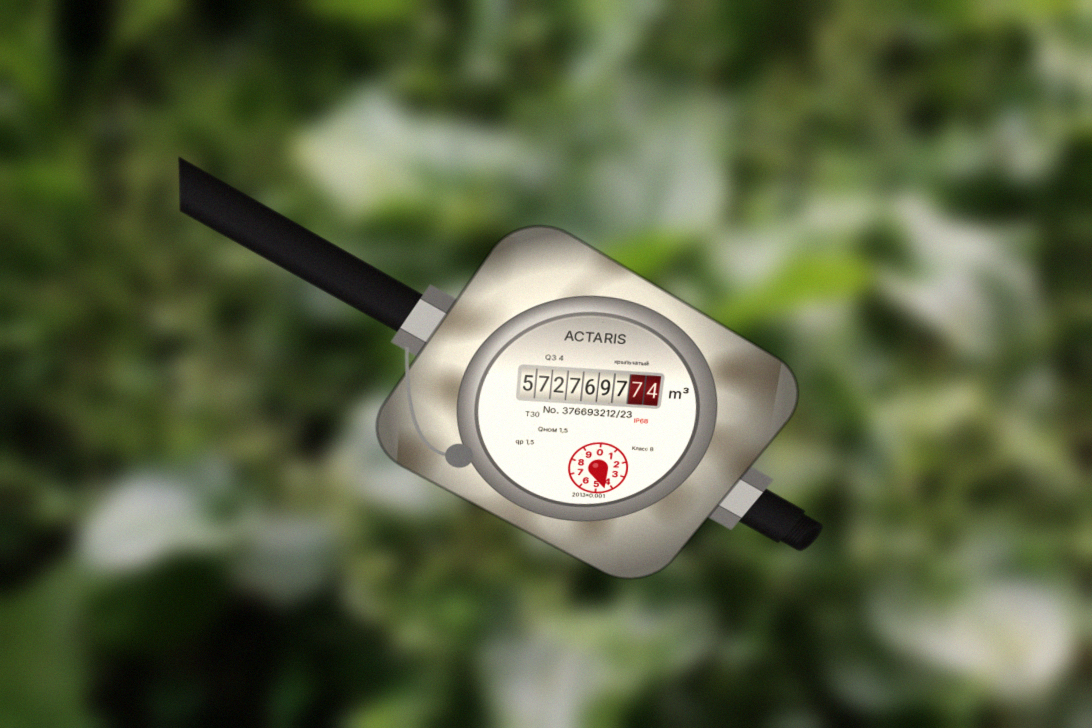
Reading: 5727697.744; m³
